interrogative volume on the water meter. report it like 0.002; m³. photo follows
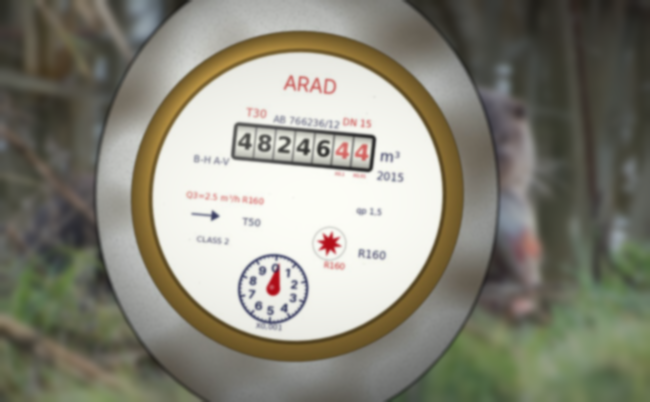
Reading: 48246.440; m³
